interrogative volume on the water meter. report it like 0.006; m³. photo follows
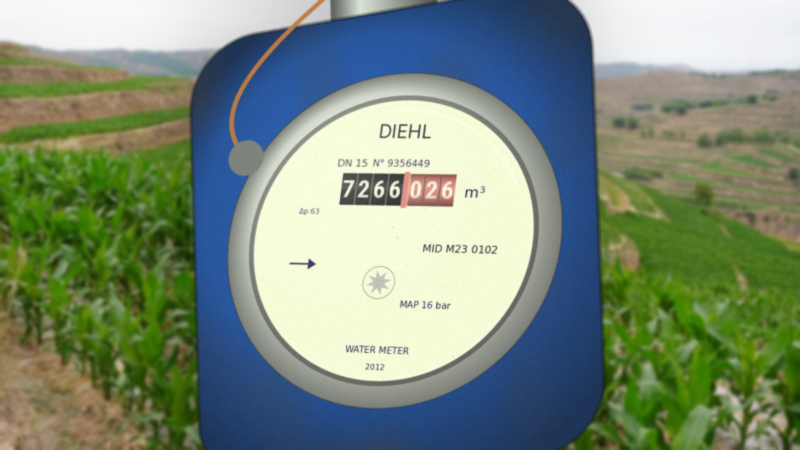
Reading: 7266.026; m³
